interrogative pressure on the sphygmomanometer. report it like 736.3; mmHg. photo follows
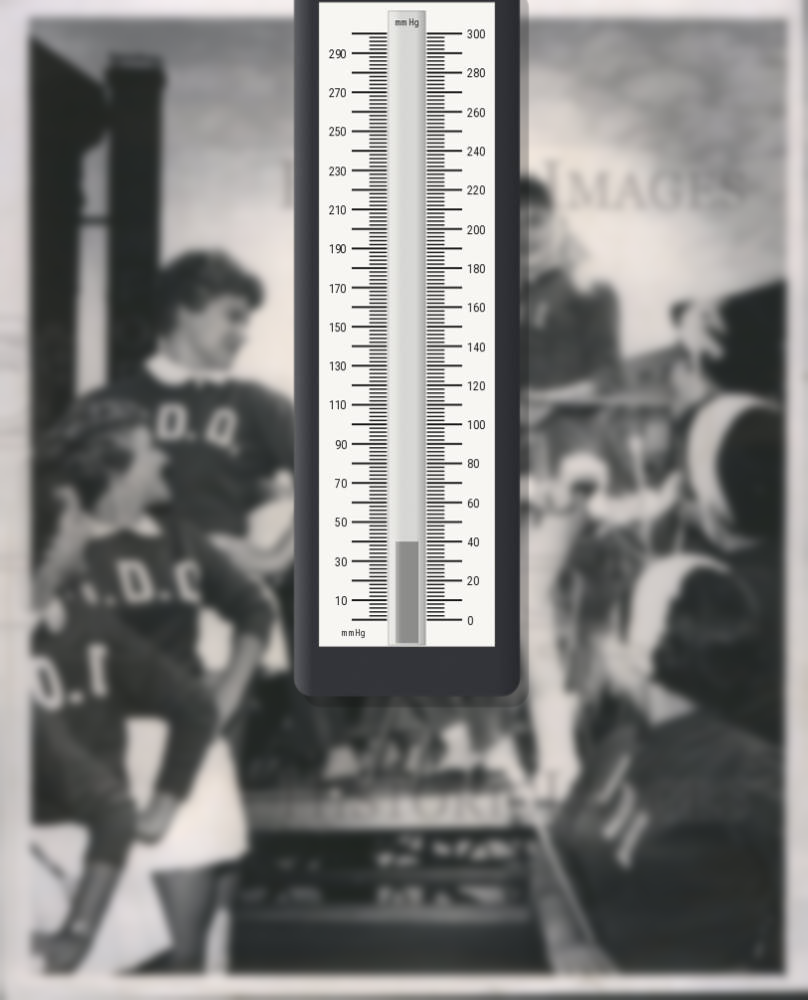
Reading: 40; mmHg
